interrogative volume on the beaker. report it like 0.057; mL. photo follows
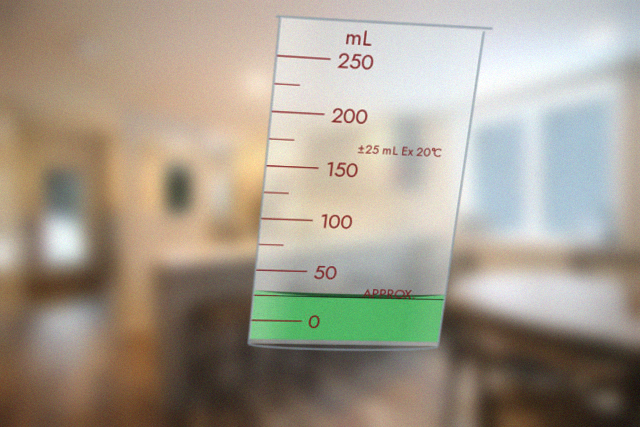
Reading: 25; mL
